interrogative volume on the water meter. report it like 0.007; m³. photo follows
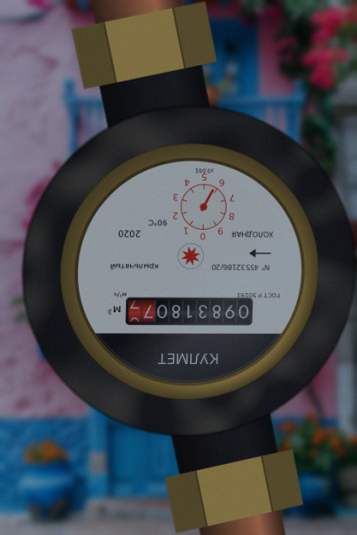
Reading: 983180.765; m³
